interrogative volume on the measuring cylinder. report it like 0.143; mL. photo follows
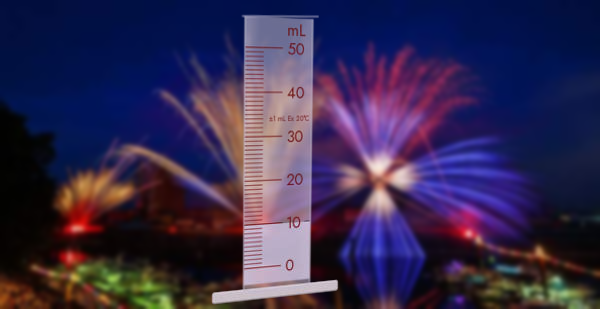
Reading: 10; mL
